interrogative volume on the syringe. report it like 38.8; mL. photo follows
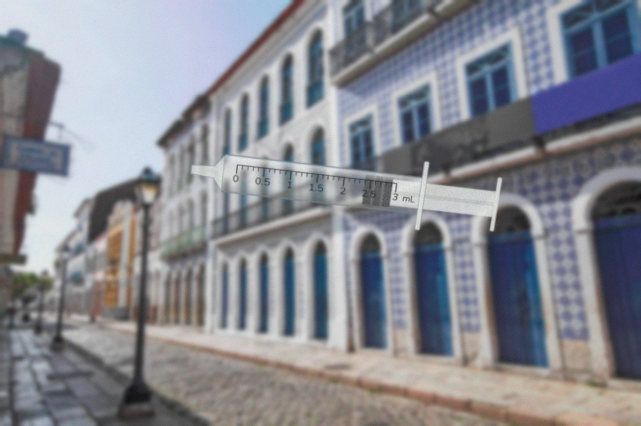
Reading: 2.4; mL
